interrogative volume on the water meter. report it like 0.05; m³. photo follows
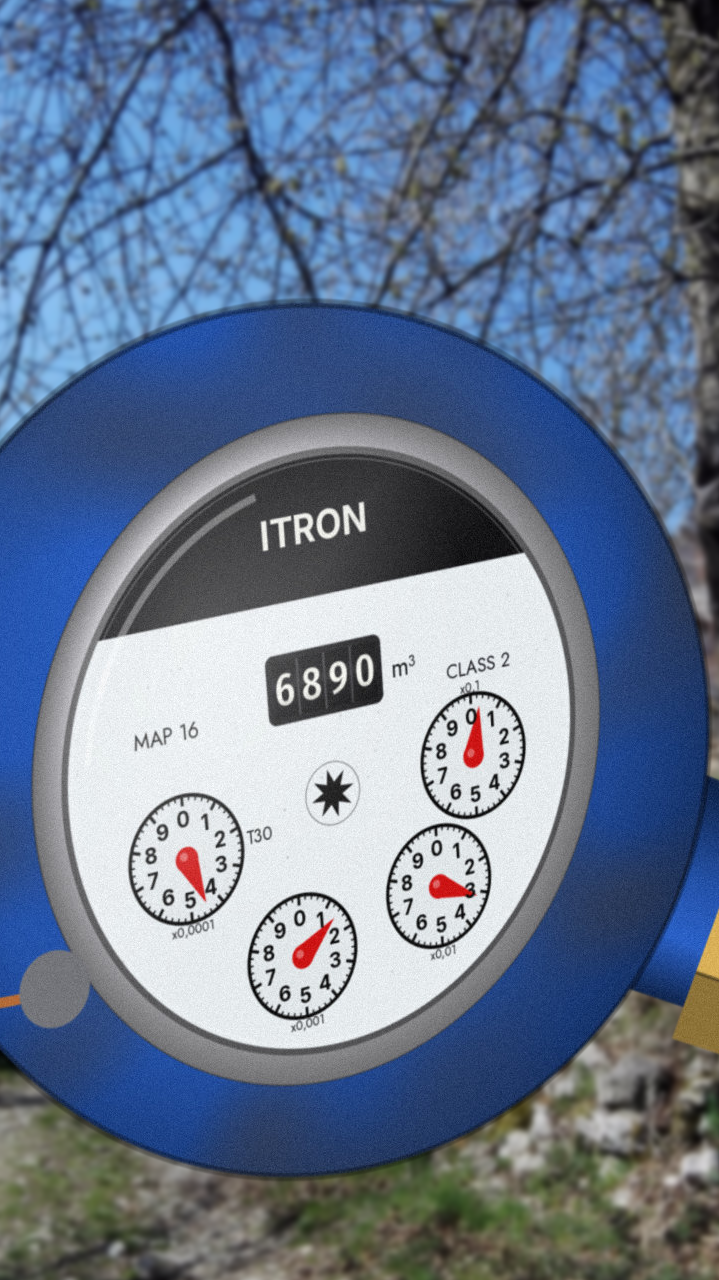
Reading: 6890.0314; m³
